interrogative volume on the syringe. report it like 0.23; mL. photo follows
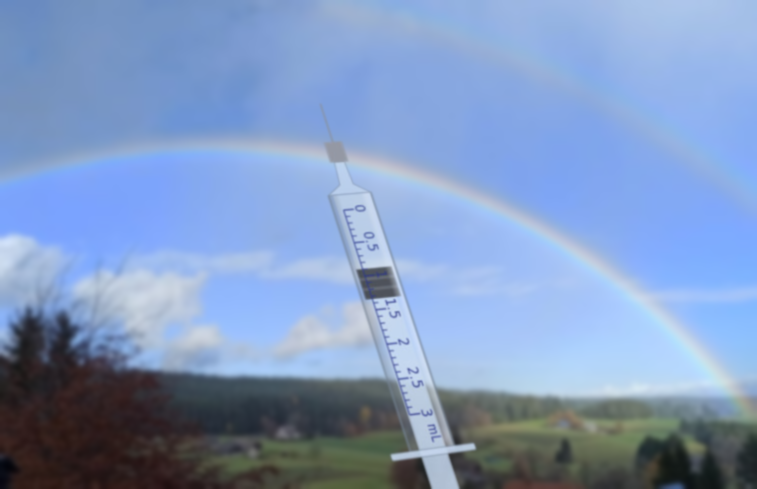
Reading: 0.9; mL
